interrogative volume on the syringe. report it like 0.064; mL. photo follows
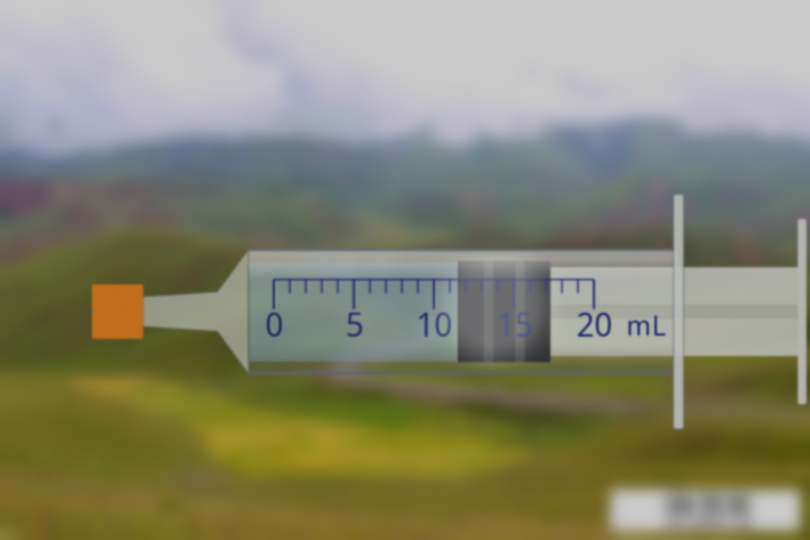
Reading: 11.5; mL
